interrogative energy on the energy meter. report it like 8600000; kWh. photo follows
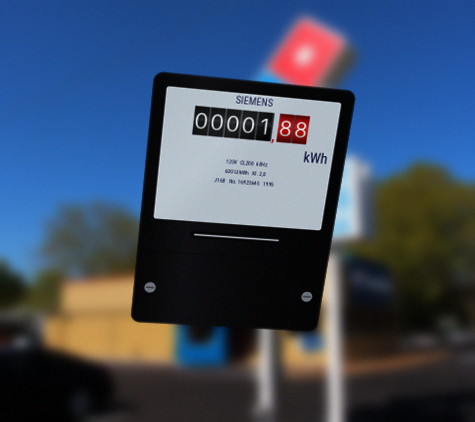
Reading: 1.88; kWh
